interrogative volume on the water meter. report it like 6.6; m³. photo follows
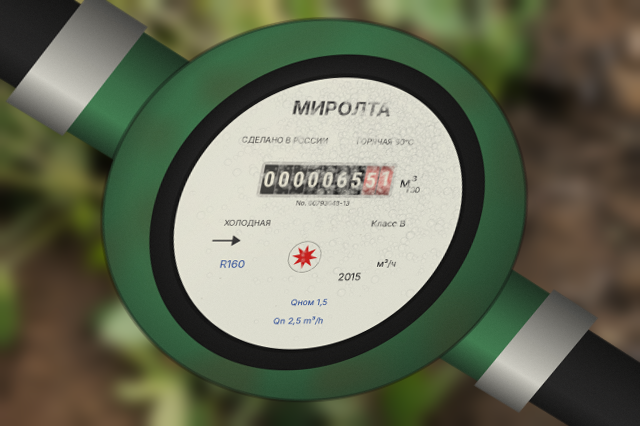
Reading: 65.51; m³
